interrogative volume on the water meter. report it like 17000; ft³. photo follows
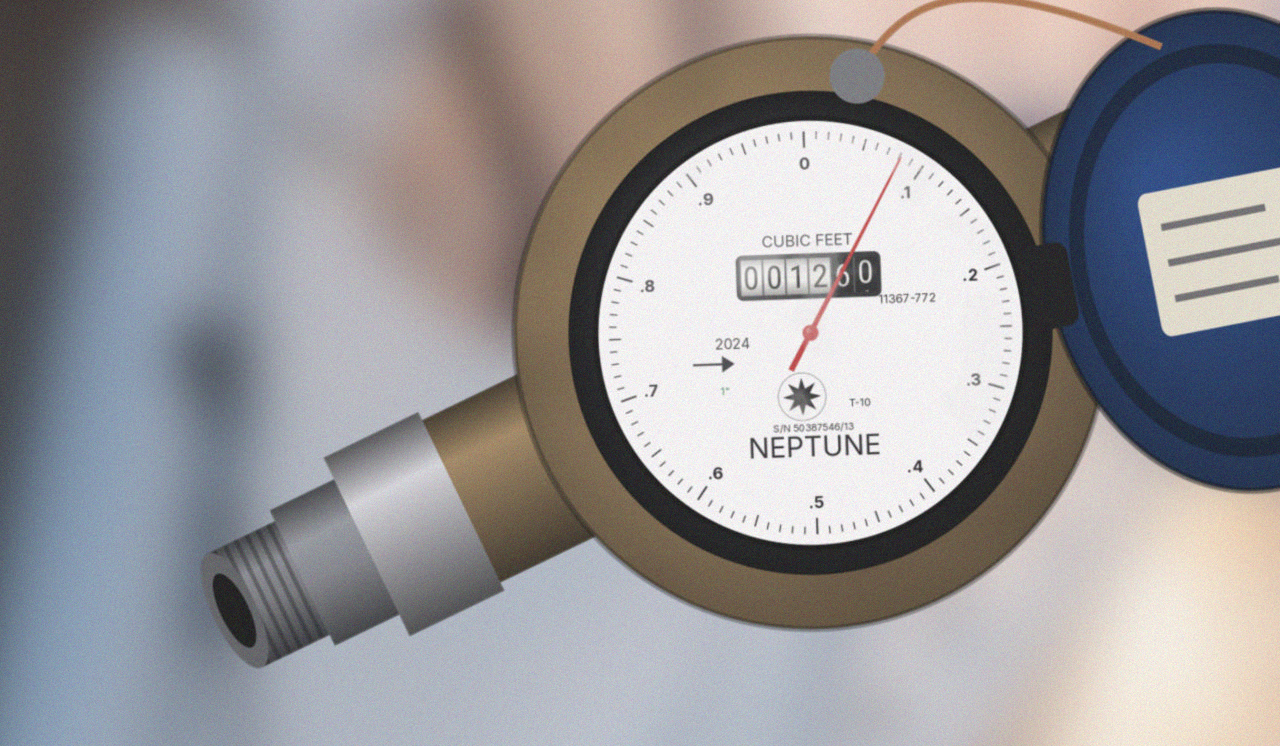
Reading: 1260.08; ft³
